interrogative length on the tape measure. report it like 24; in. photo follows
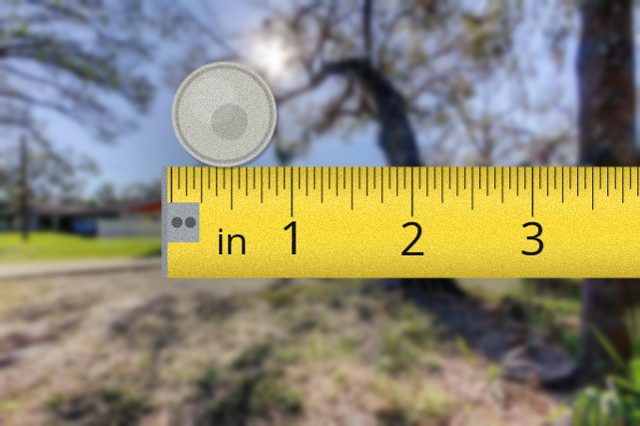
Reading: 0.875; in
